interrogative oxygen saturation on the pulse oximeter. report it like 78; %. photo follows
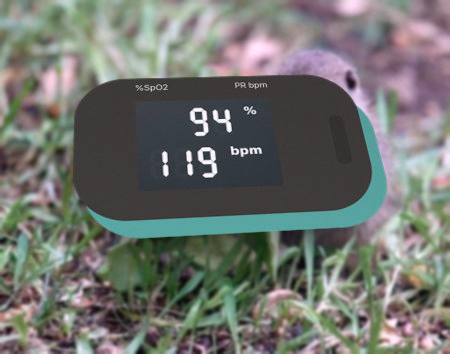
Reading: 94; %
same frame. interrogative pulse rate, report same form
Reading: 119; bpm
